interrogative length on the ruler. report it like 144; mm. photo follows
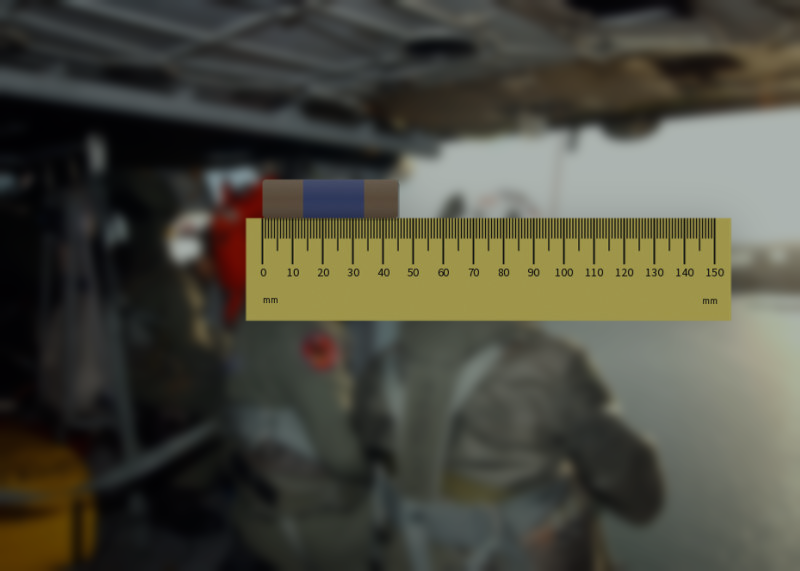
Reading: 45; mm
